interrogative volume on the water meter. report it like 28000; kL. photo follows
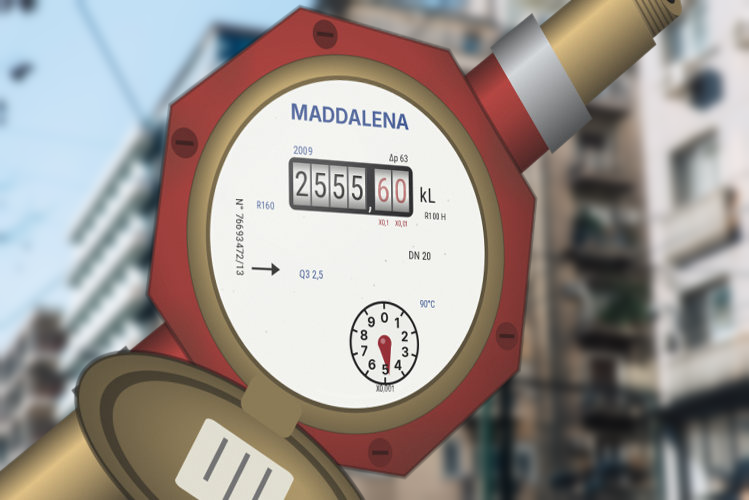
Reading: 2555.604; kL
